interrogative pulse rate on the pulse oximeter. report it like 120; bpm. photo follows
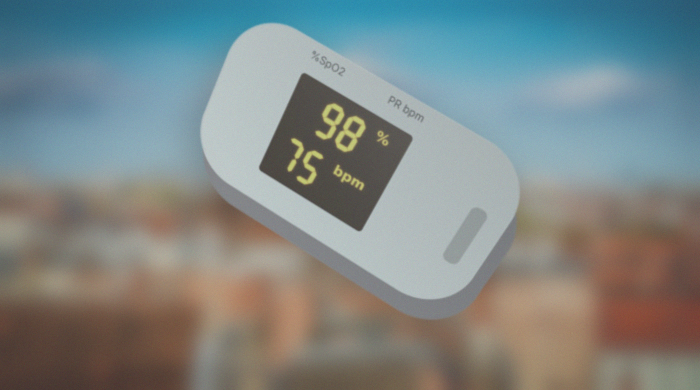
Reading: 75; bpm
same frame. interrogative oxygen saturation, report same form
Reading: 98; %
